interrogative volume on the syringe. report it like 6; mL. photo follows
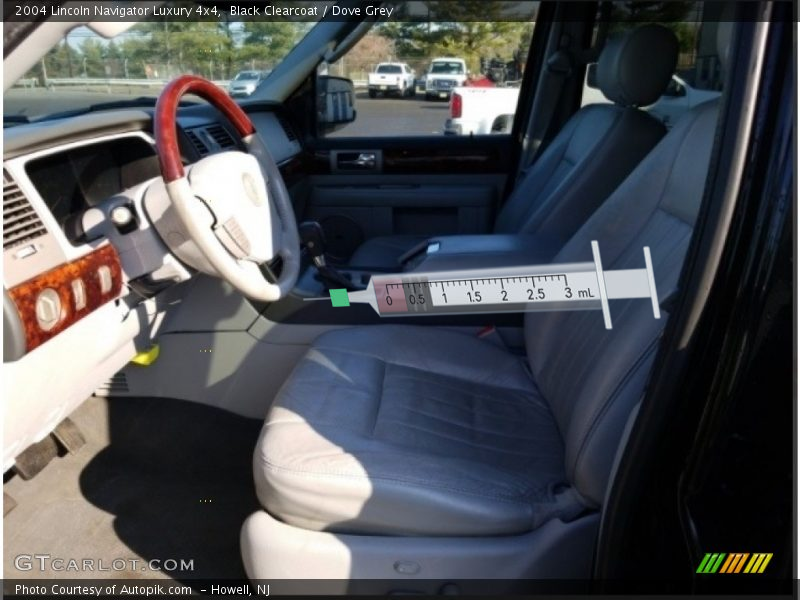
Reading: 0.3; mL
